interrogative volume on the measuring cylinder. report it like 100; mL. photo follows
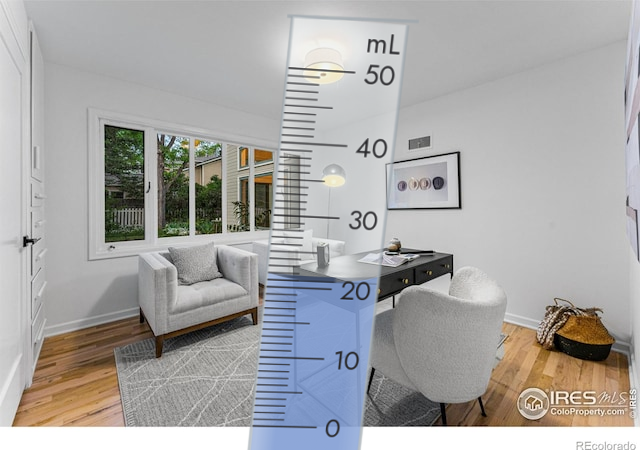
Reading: 21; mL
